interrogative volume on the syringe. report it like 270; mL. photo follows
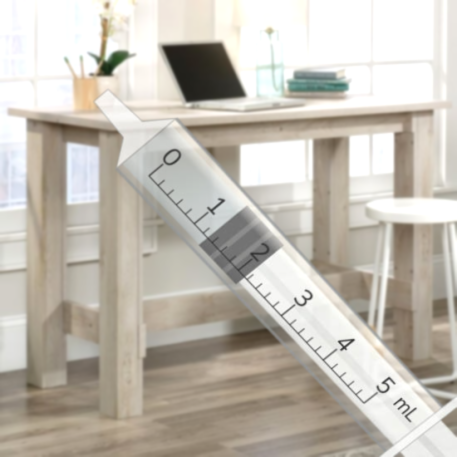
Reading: 1.3; mL
